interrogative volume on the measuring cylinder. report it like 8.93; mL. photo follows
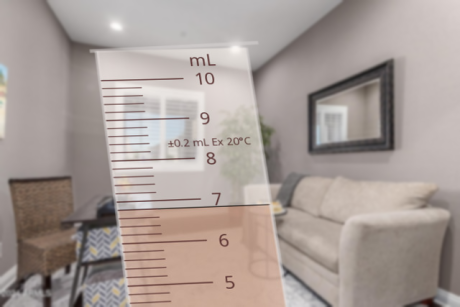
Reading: 6.8; mL
